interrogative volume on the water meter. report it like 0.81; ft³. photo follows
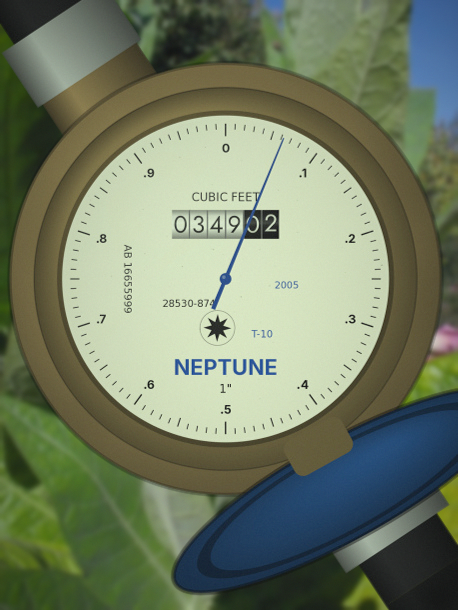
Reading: 34902.06; ft³
